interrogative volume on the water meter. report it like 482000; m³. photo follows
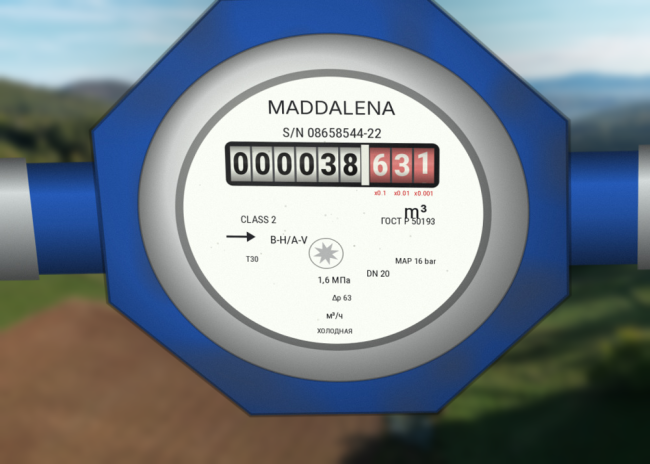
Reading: 38.631; m³
